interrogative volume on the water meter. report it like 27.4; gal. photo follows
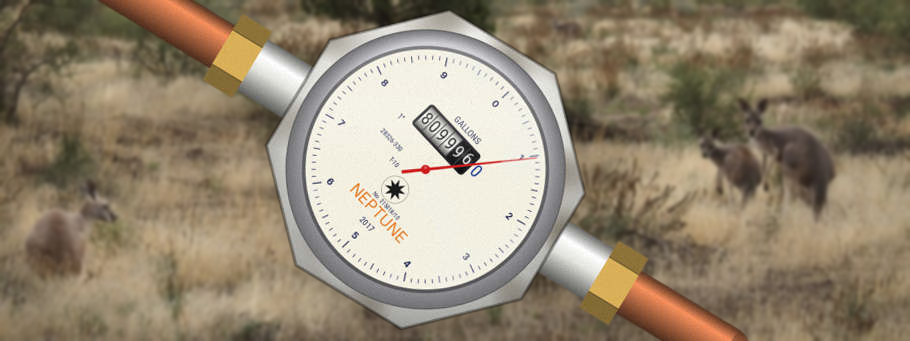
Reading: 8099961.0; gal
